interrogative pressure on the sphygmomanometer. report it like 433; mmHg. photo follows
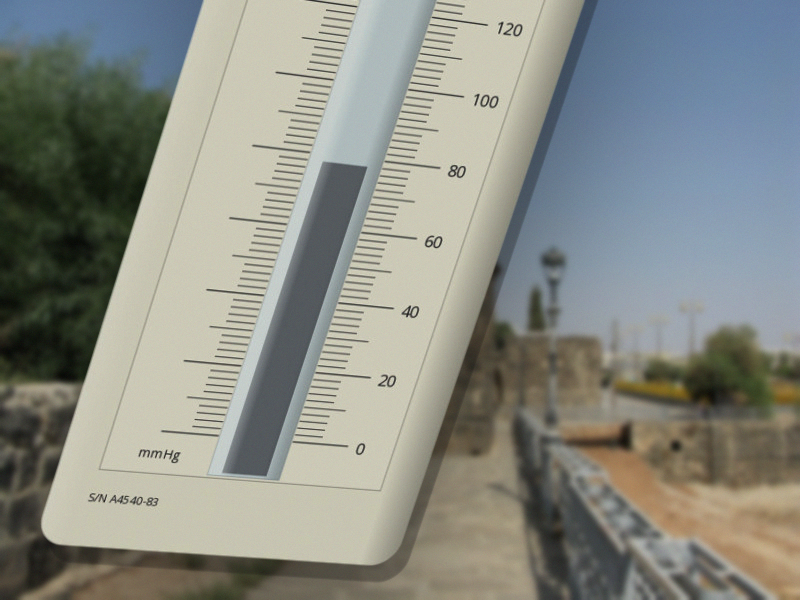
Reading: 78; mmHg
